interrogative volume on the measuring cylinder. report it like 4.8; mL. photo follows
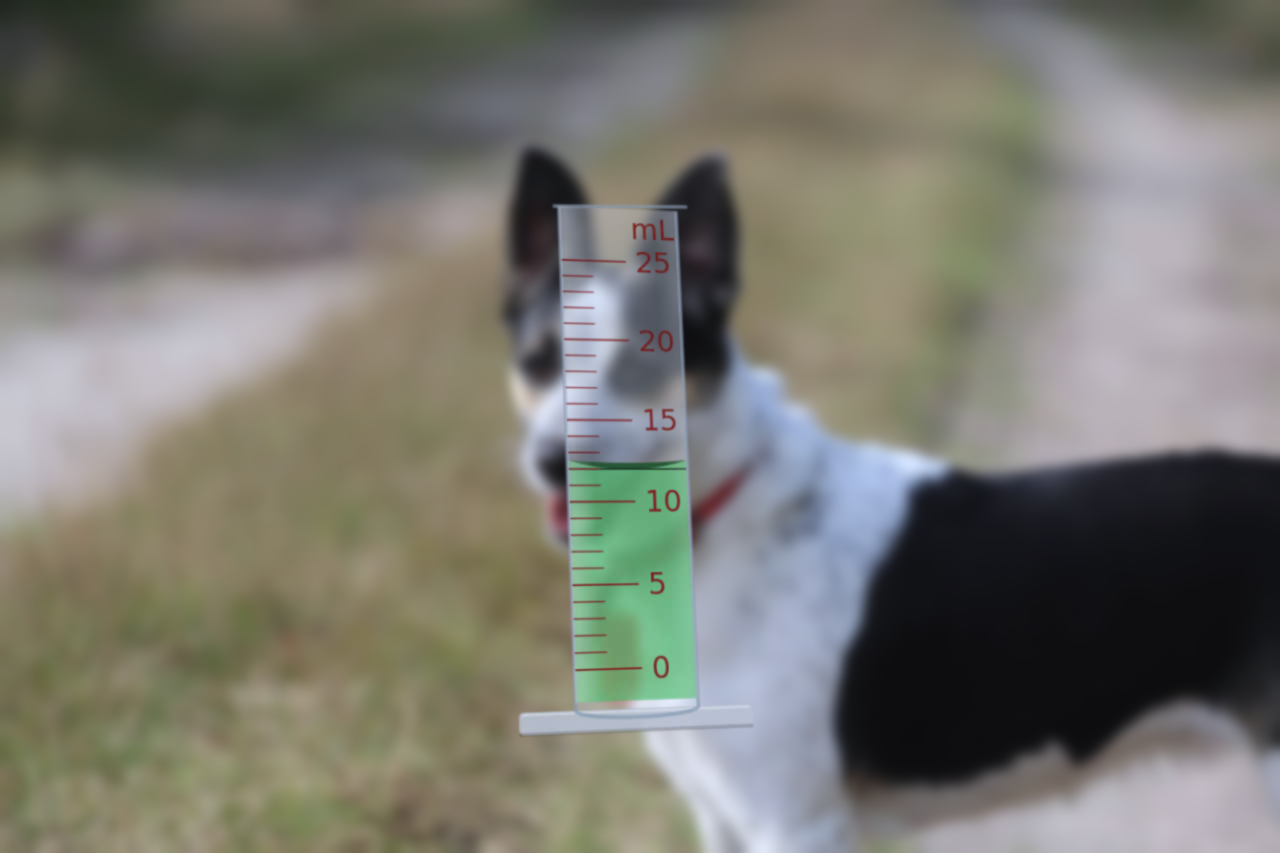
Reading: 12; mL
